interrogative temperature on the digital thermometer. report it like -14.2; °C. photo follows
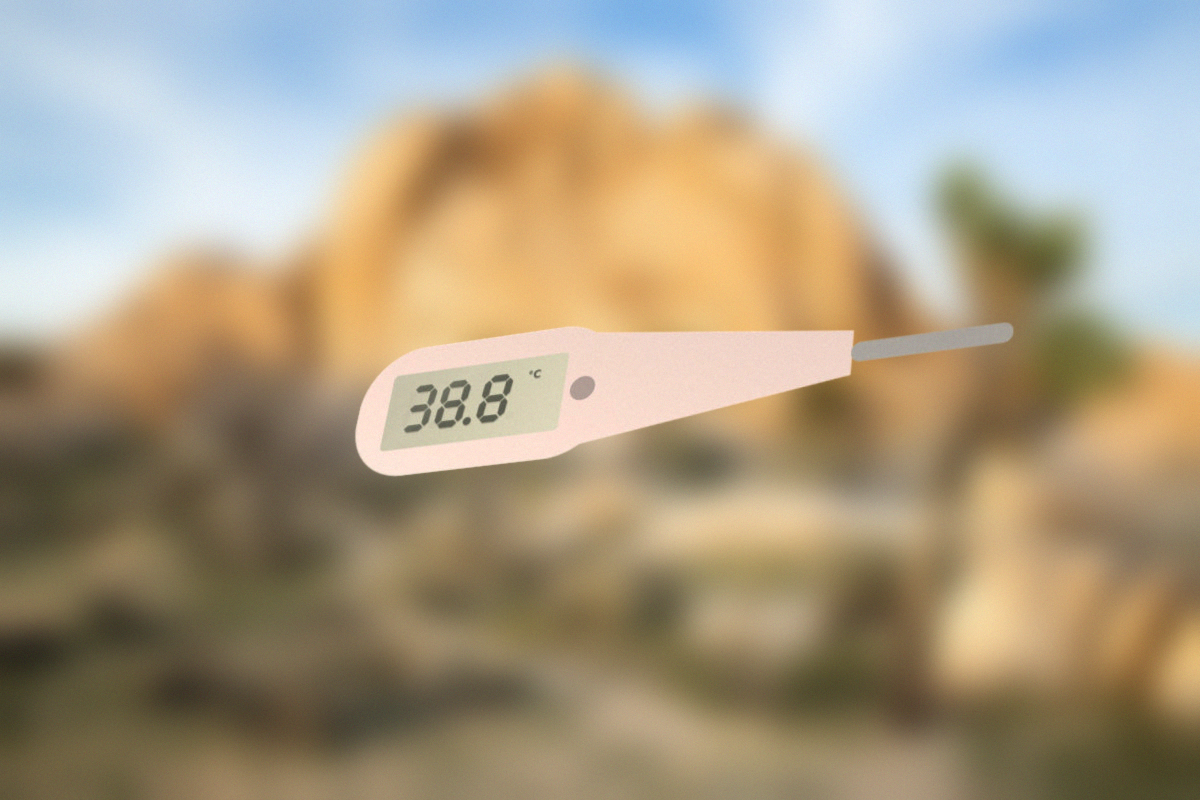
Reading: 38.8; °C
